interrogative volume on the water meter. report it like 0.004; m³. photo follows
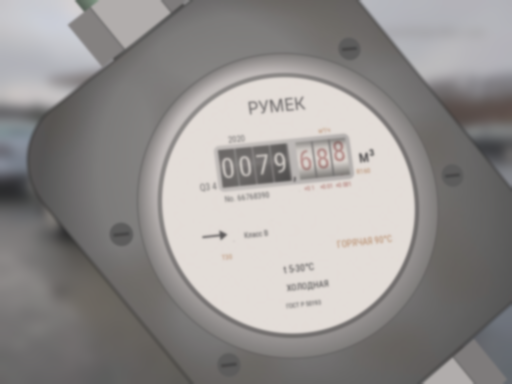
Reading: 79.688; m³
